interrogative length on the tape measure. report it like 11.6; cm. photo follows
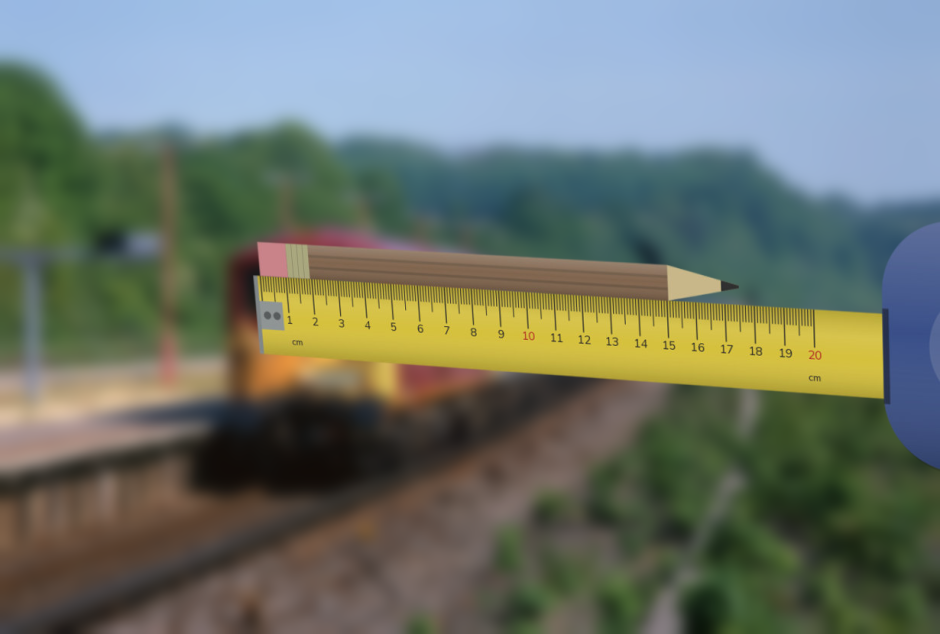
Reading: 17.5; cm
